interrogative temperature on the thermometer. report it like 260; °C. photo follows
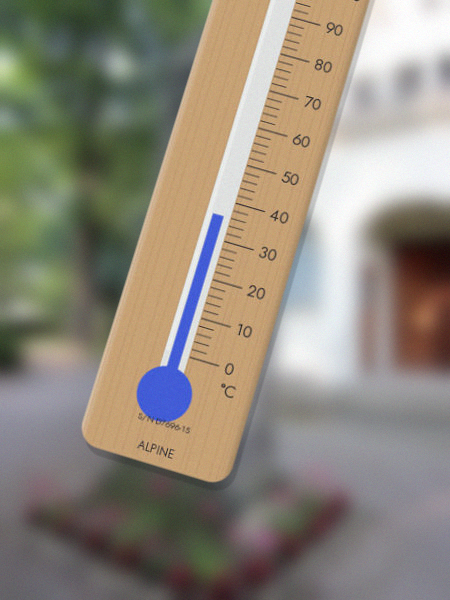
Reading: 36; °C
